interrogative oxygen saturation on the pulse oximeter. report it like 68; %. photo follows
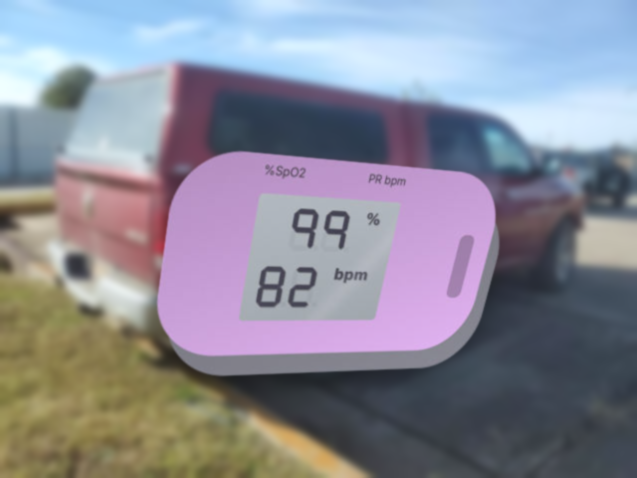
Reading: 99; %
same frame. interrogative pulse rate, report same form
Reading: 82; bpm
